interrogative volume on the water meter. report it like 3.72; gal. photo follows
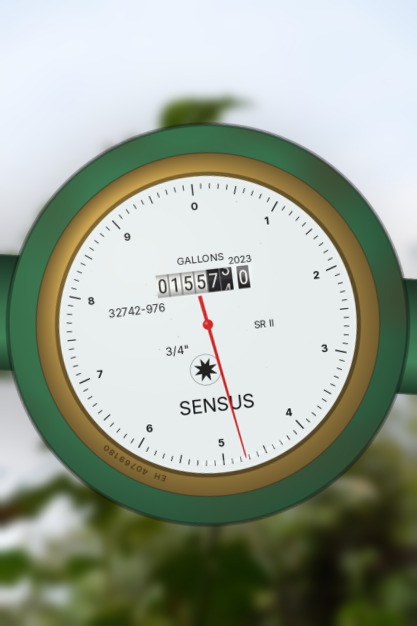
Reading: 155734.7; gal
